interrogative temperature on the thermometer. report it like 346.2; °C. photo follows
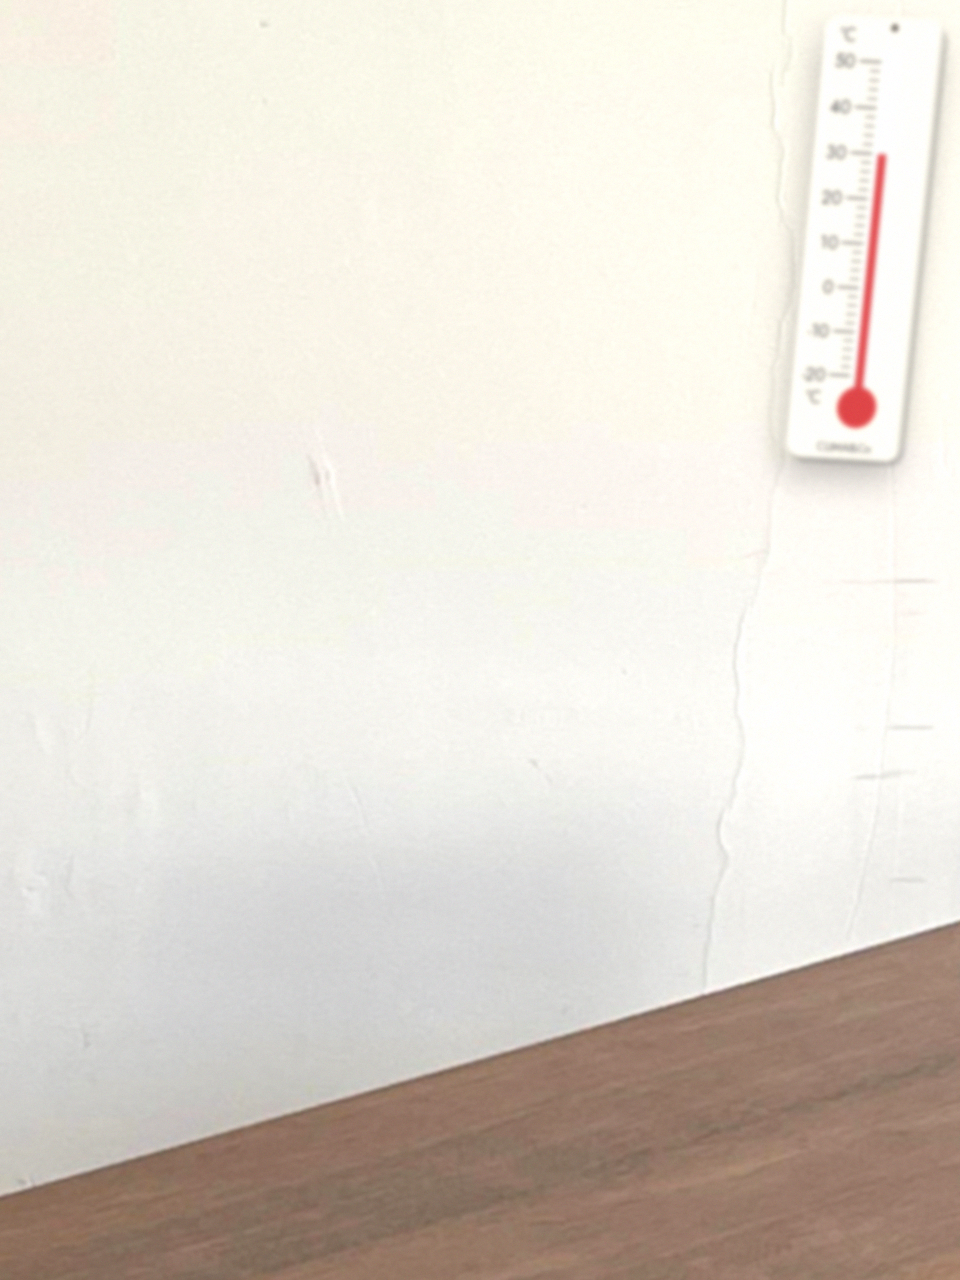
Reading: 30; °C
